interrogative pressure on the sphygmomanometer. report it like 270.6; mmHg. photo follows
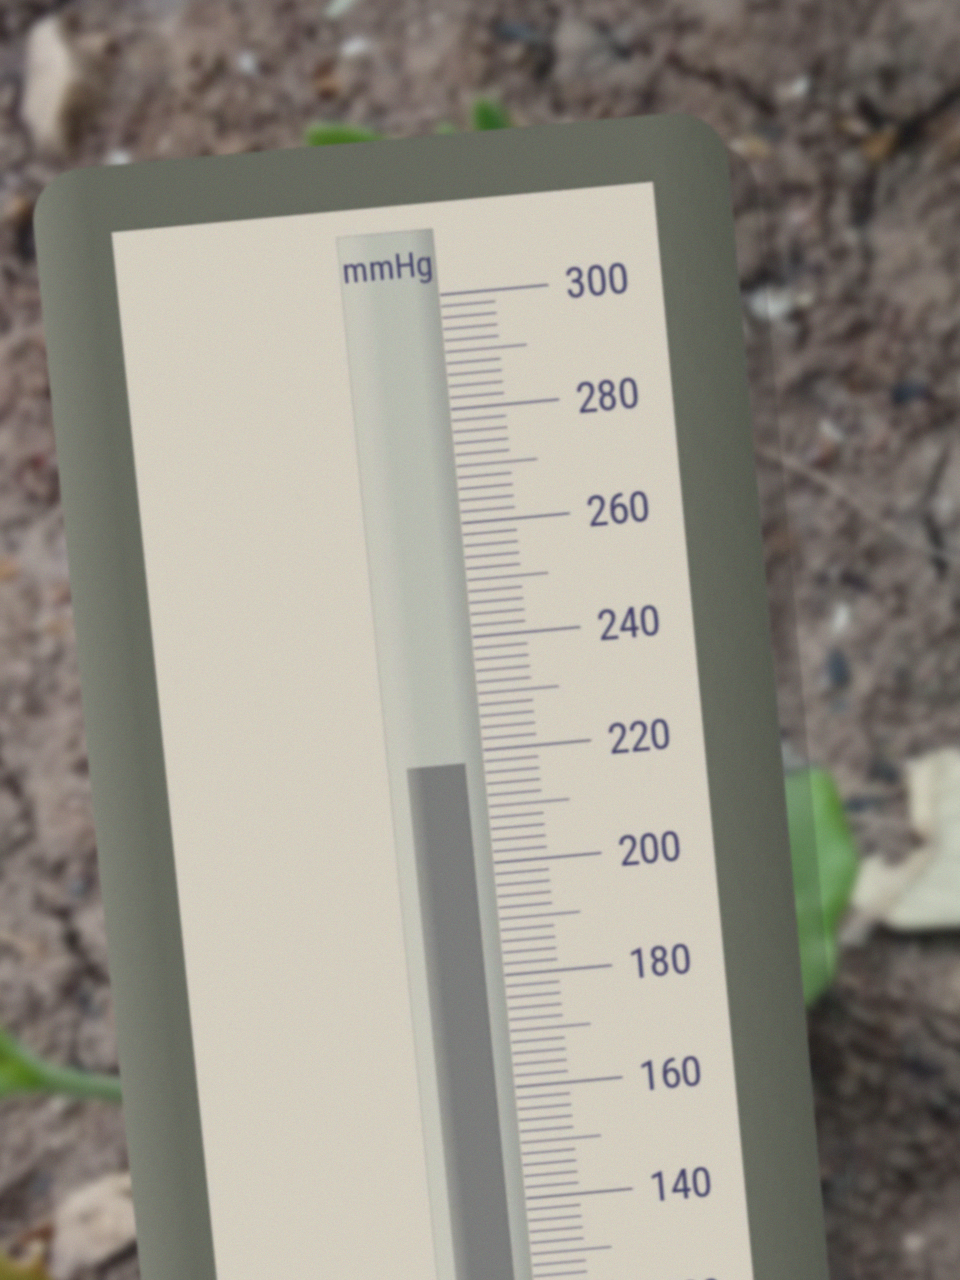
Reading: 218; mmHg
